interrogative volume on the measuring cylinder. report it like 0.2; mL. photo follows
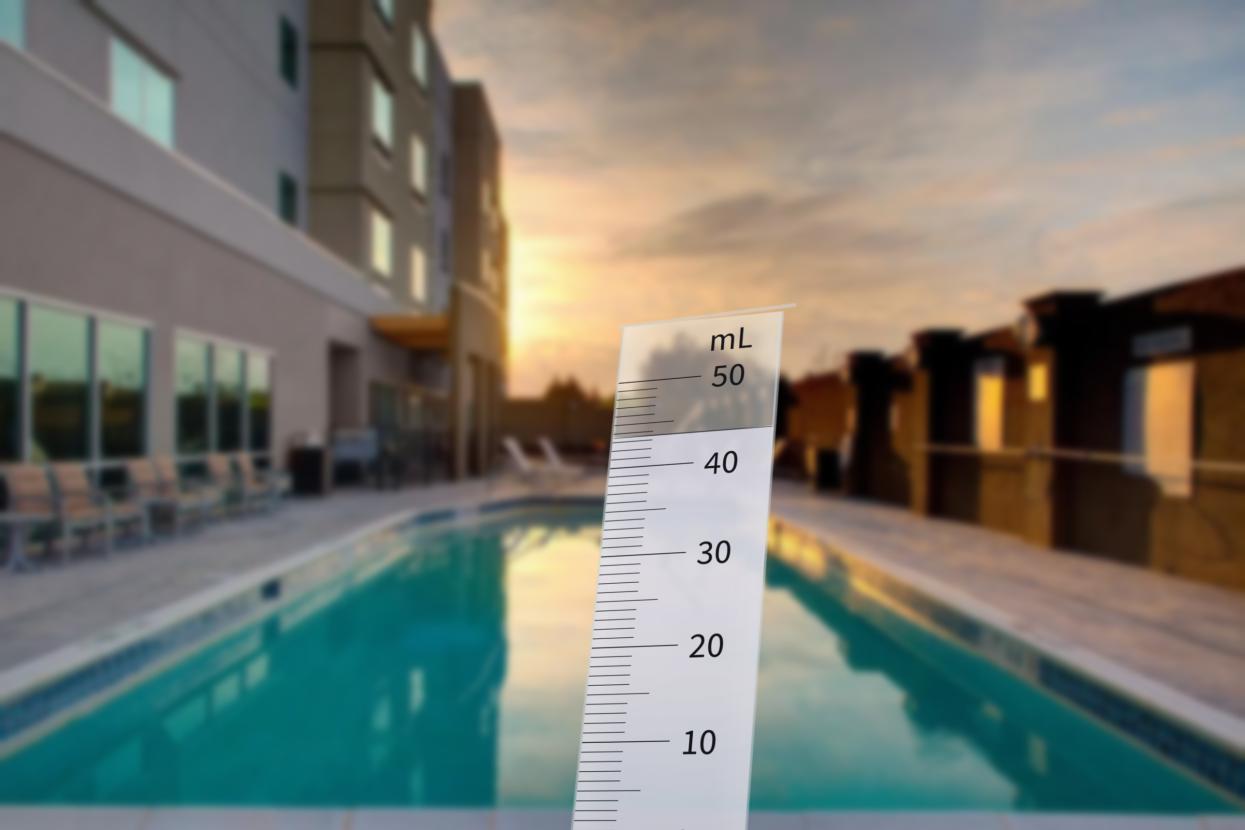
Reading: 43.5; mL
